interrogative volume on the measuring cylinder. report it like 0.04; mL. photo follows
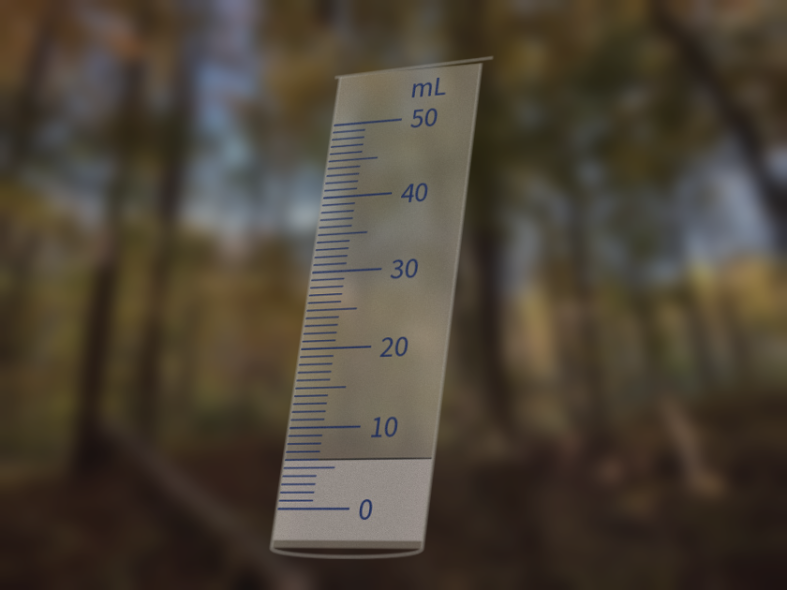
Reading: 6; mL
